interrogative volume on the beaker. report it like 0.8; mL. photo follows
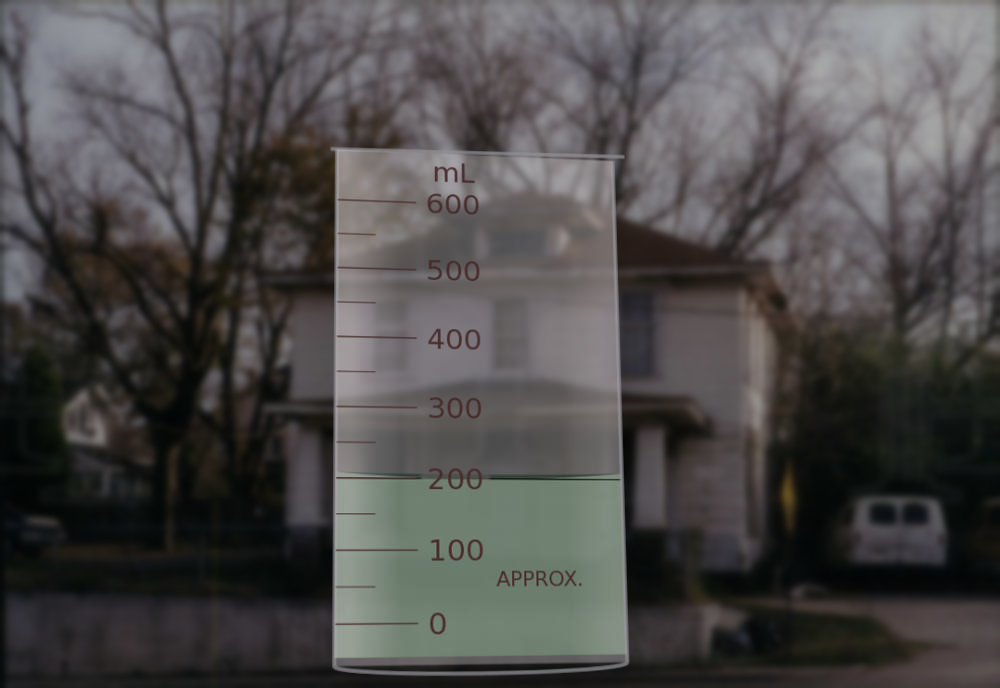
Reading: 200; mL
